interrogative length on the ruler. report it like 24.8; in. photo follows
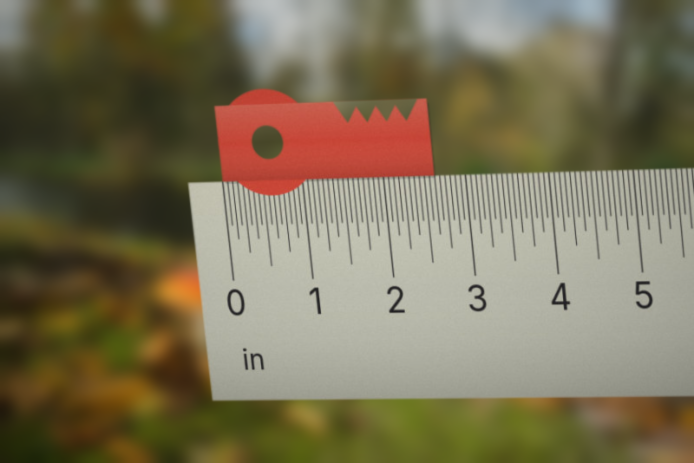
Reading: 2.625; in
